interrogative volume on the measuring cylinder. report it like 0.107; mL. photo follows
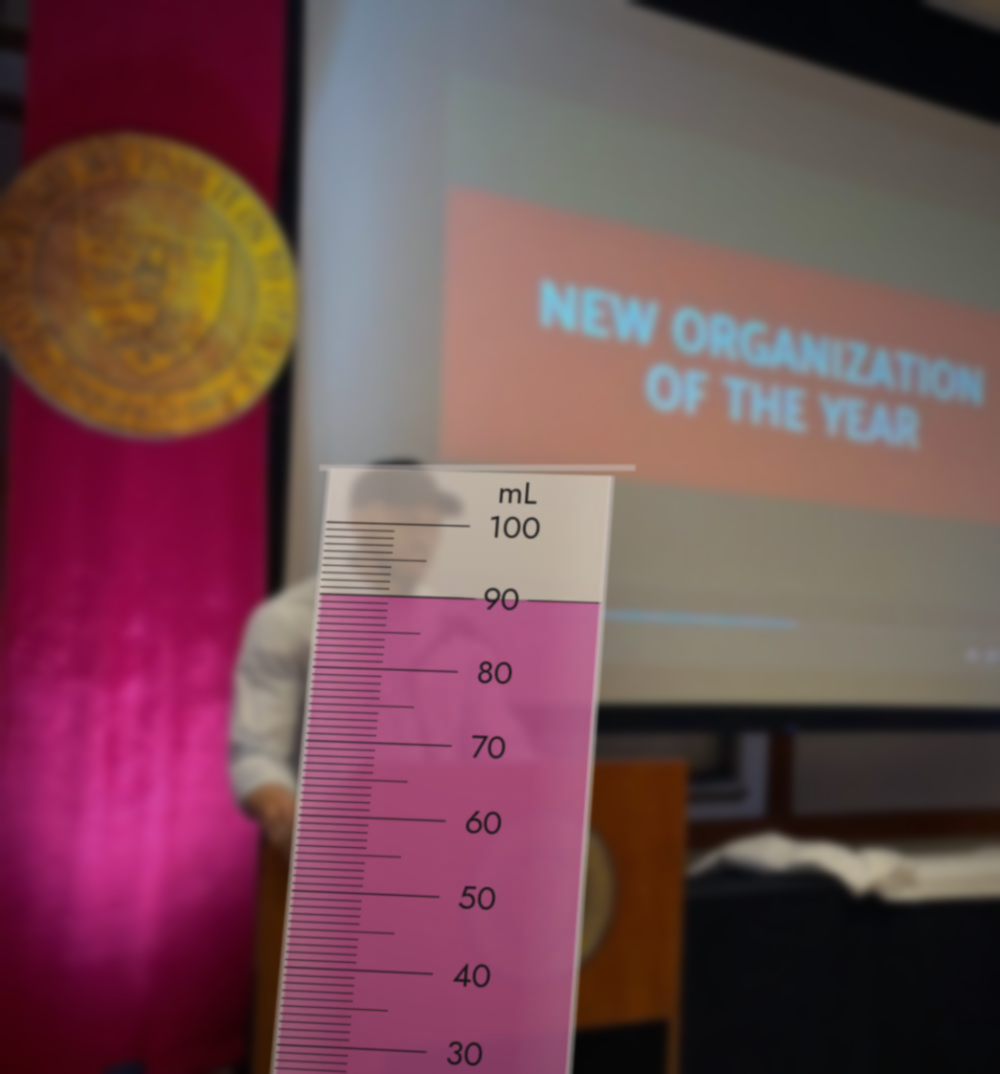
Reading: 90; mL
